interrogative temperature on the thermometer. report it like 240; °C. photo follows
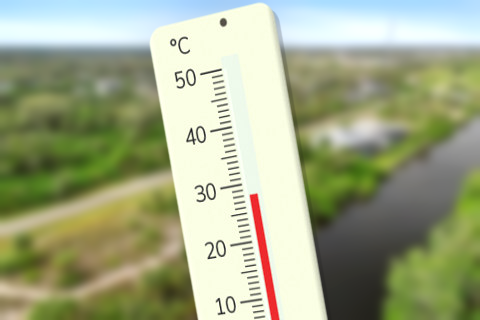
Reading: 28; °C
